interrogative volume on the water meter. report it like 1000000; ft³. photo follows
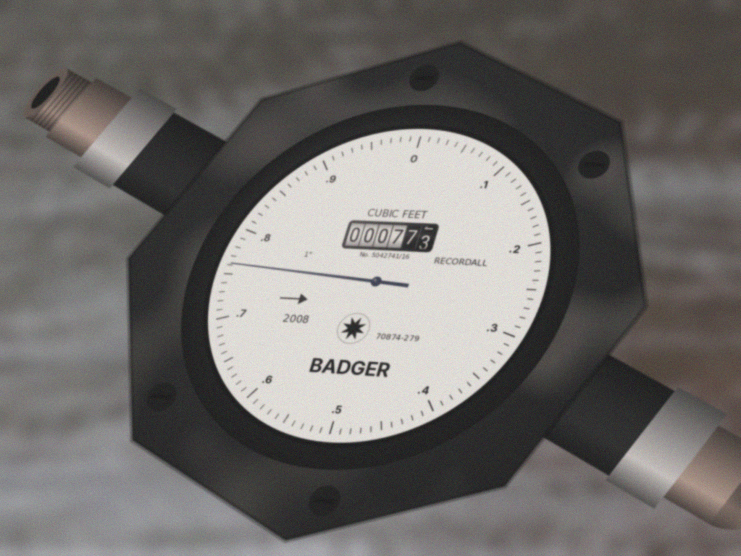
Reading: 772.76; ft³
